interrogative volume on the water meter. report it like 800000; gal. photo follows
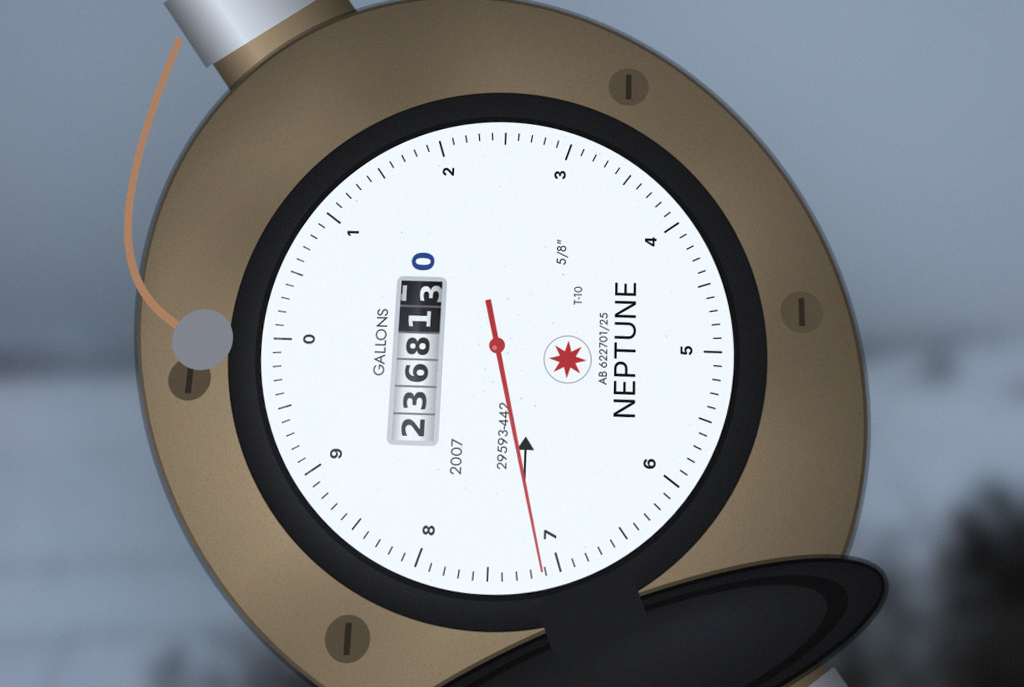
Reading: 2368127.1; gal
